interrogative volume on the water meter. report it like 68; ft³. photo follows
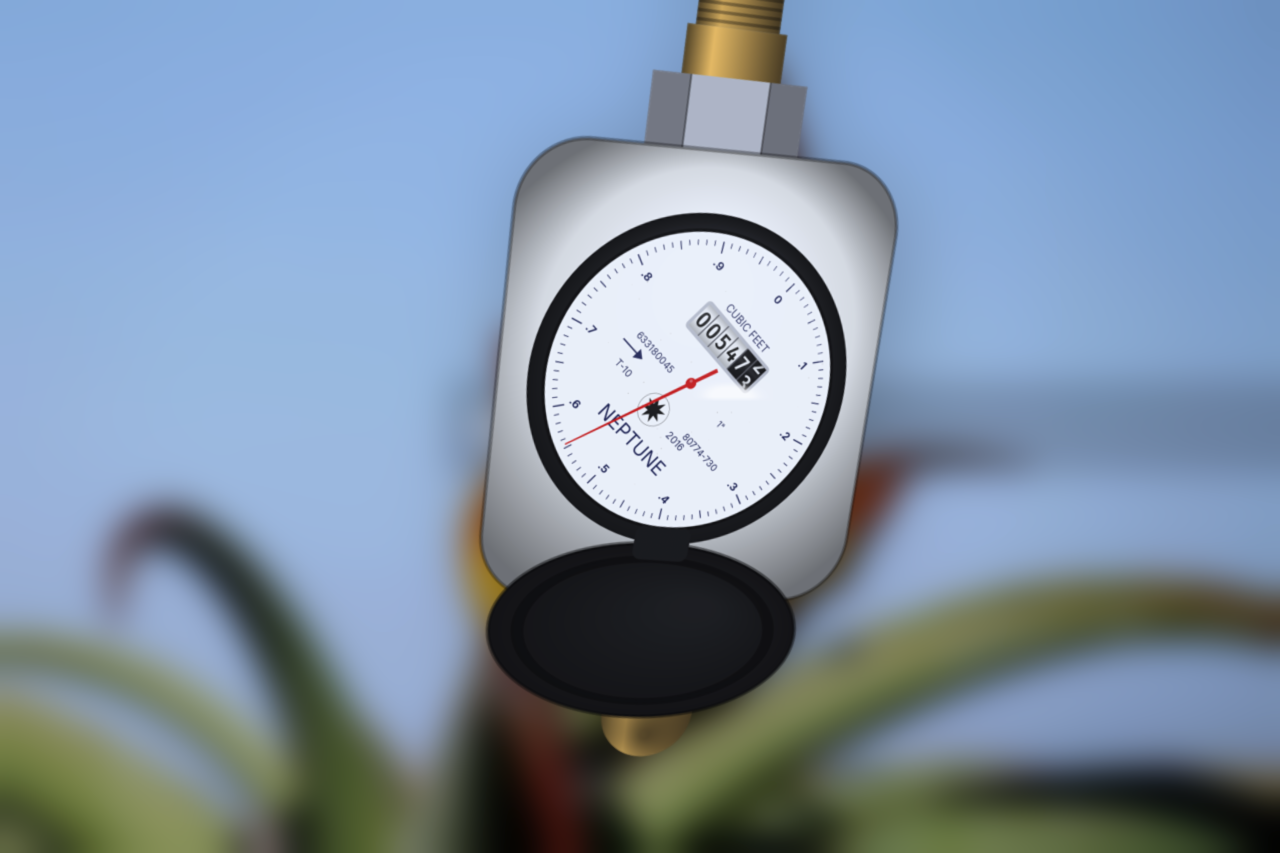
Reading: 5472.55; ft³
